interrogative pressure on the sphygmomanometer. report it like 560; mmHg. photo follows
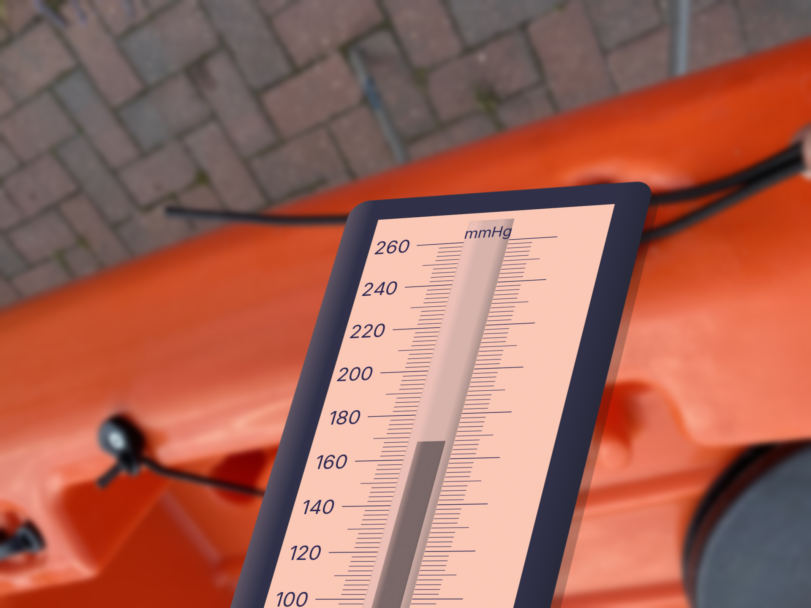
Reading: 168; mmHg
